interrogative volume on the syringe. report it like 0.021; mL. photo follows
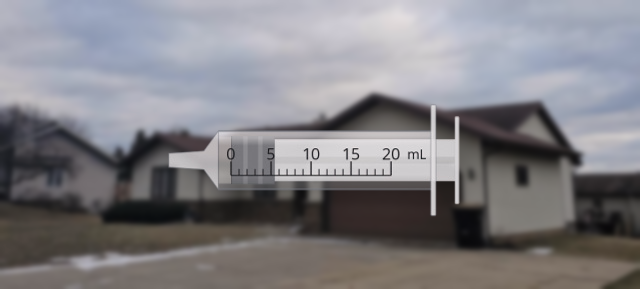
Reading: 0; mL
